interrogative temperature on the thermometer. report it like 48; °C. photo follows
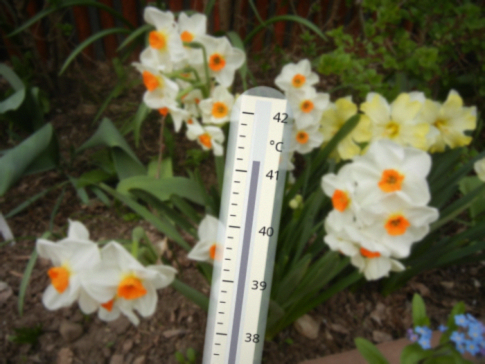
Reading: 41.2; °C
